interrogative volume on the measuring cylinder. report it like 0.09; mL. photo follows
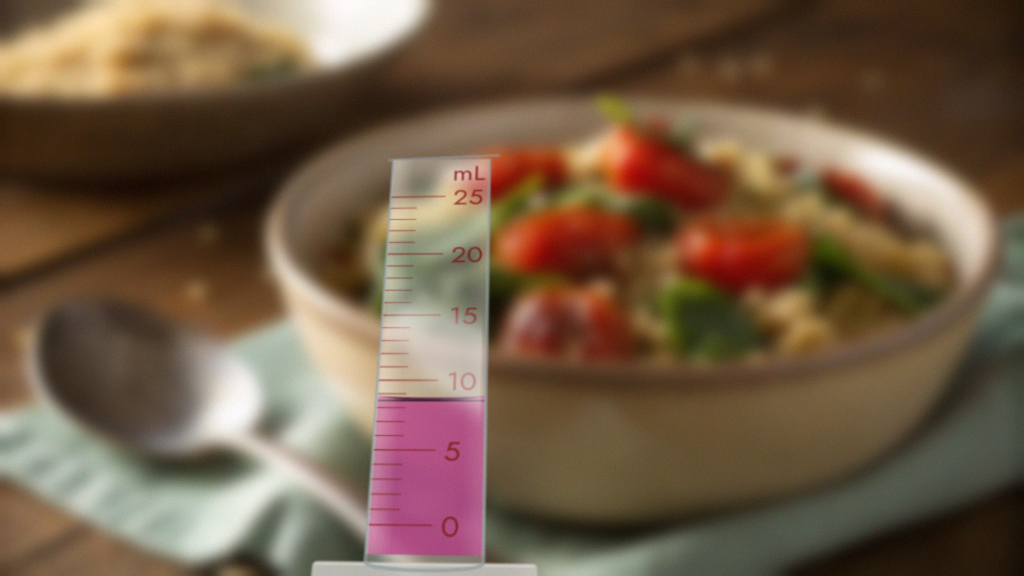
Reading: 8.5; mL
